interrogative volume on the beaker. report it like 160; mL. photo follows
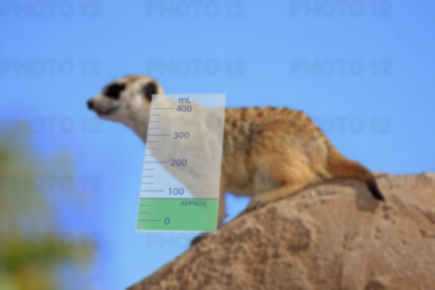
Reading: 75; mL
